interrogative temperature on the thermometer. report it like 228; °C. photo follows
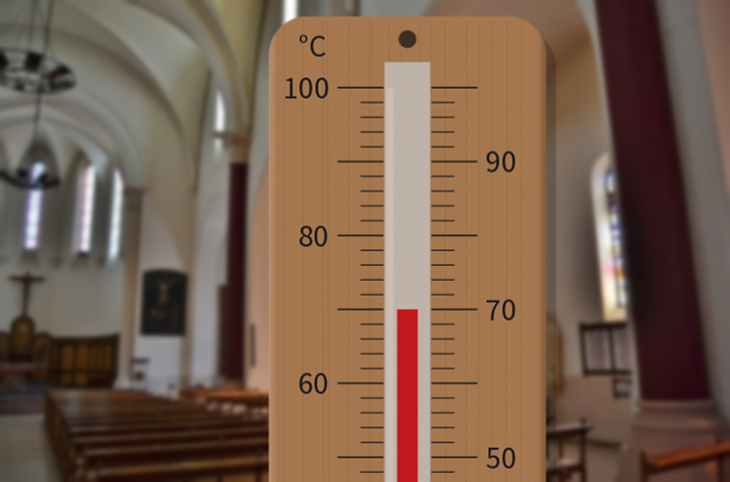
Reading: 70; °C
